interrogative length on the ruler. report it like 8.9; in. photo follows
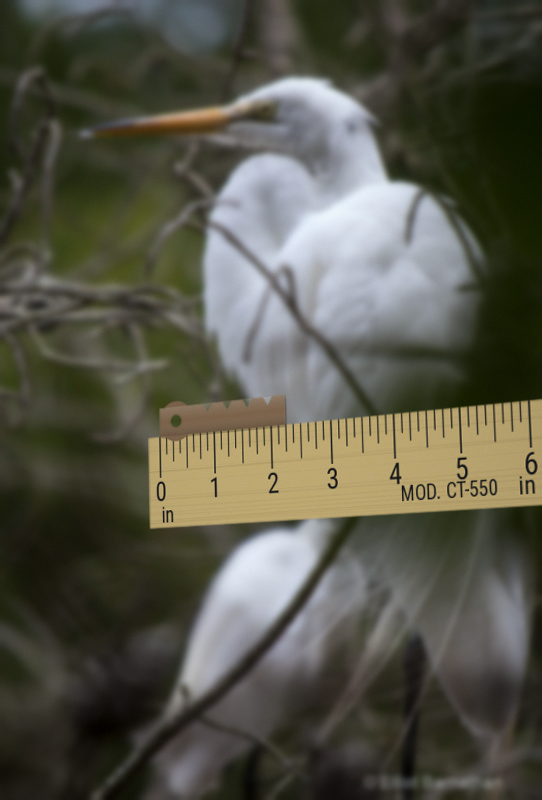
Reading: 2.25; in
